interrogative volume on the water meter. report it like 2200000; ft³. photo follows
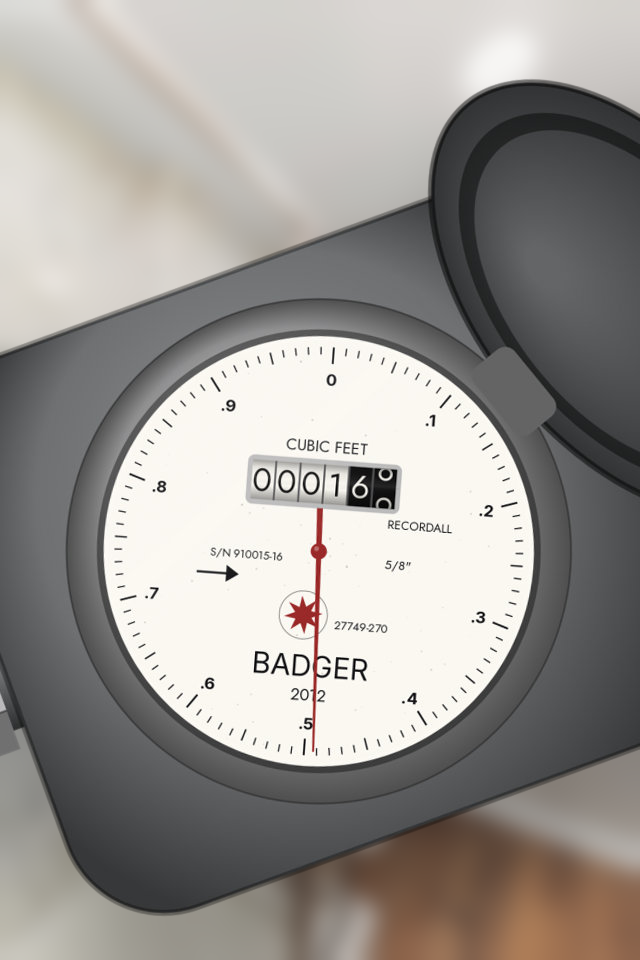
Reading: 168.49; ft³
